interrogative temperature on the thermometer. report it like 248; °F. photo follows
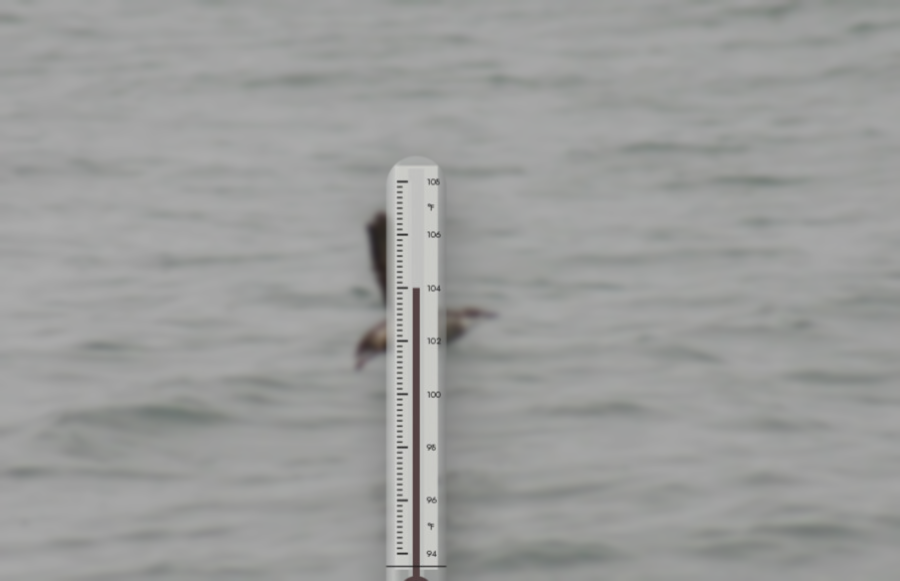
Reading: 104; °F
